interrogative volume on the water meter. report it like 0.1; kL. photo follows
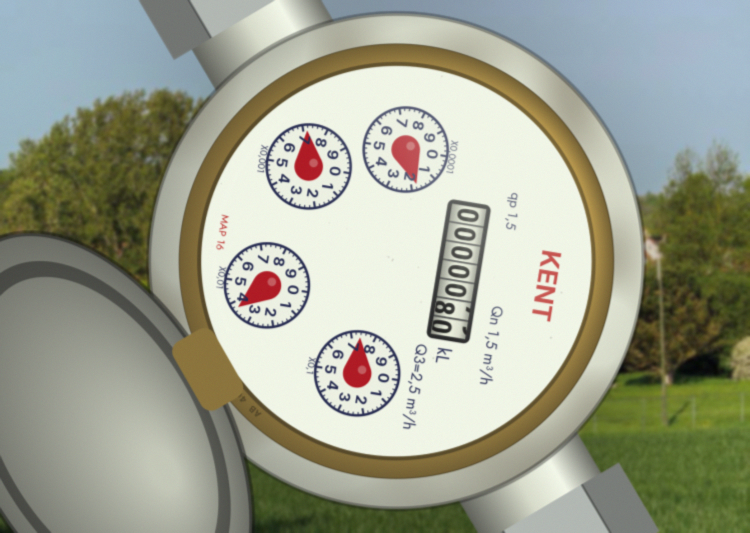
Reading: 79.7371; kL
